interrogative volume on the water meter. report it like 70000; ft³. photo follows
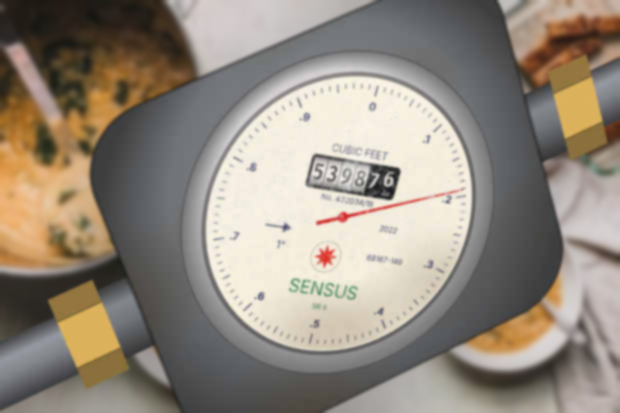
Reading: 539876.19; ft³
